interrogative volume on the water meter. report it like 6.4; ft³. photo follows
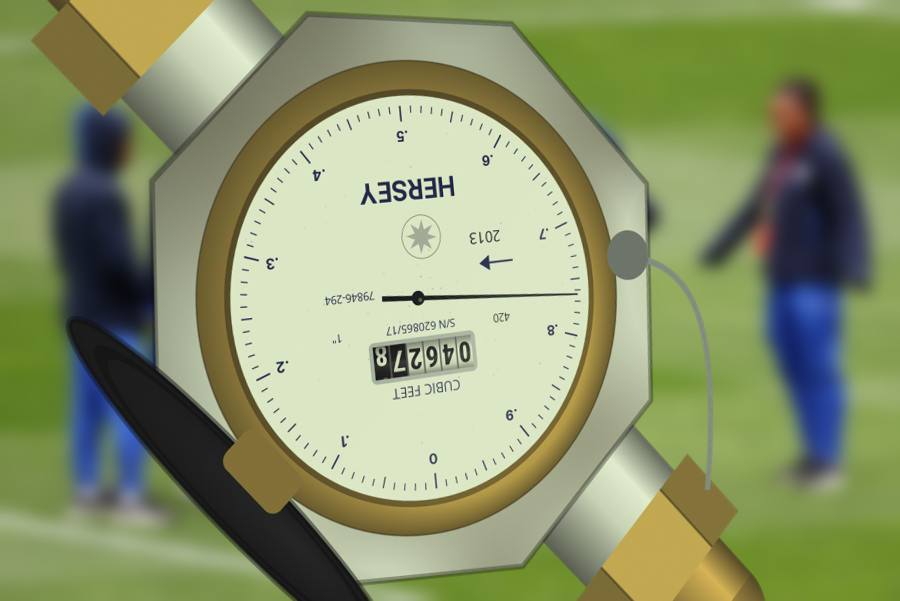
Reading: 46277.76; ft³
